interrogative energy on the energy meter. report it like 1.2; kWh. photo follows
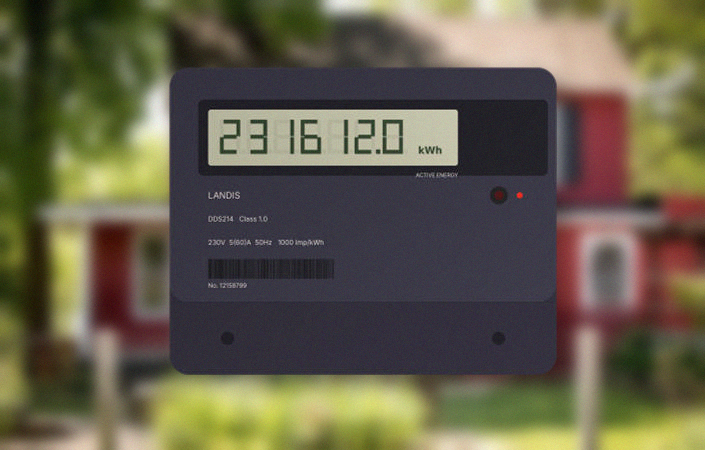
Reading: 231612.0; kWh
